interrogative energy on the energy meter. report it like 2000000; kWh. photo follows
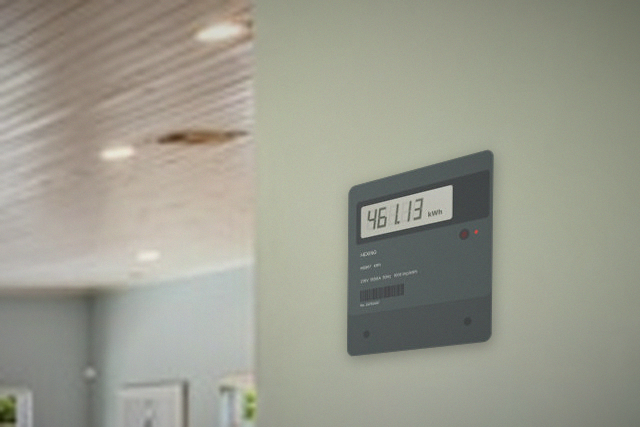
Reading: 461.13; kWh
